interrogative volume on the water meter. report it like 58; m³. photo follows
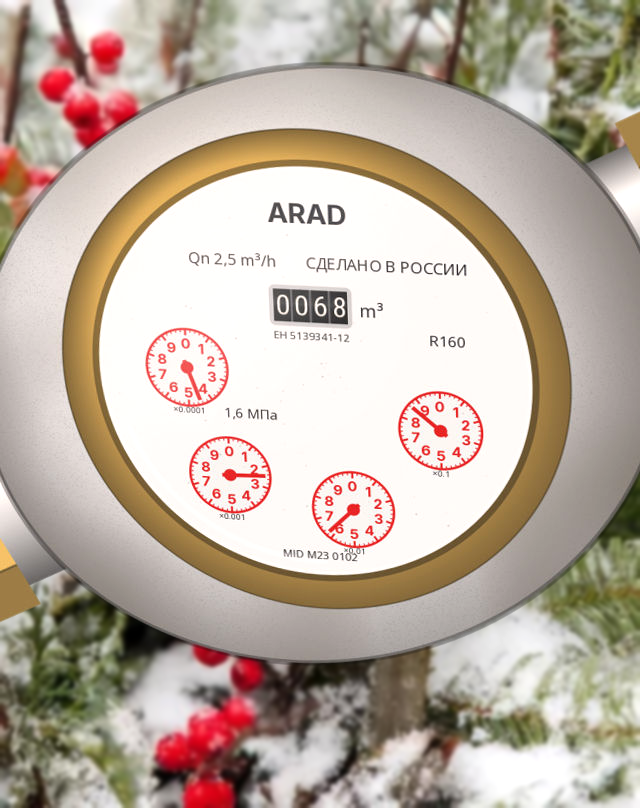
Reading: 68.8624; m³
